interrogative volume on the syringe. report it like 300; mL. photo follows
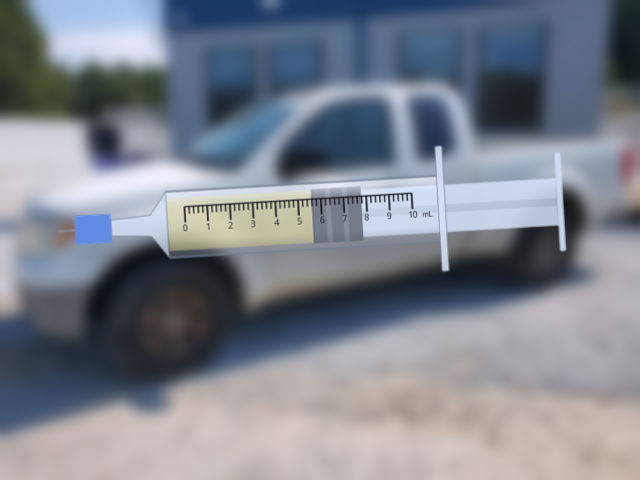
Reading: 5.6; mL
